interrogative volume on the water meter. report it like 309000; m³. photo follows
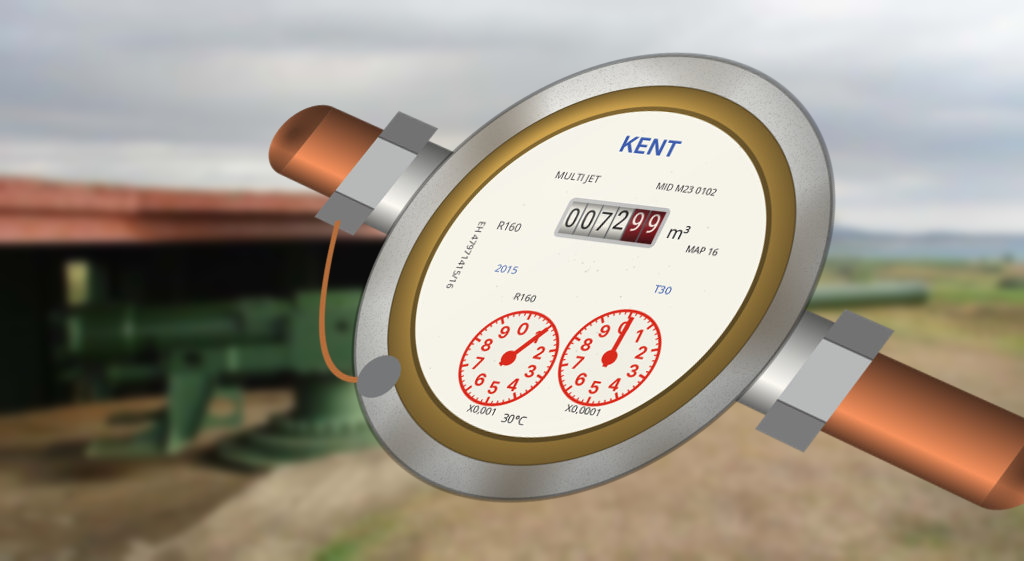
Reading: 72.9910; m³
